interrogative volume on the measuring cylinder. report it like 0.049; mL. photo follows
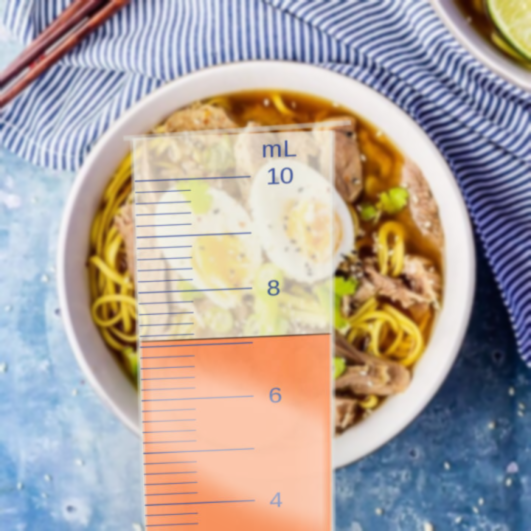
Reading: 7.1; mL
